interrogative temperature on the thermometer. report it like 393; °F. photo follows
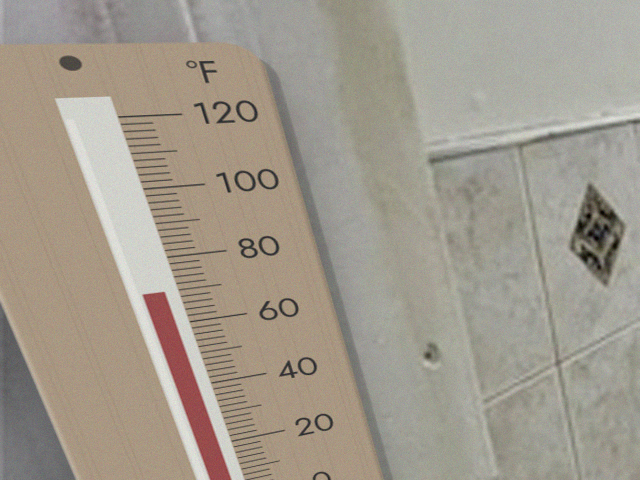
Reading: 70; °F
